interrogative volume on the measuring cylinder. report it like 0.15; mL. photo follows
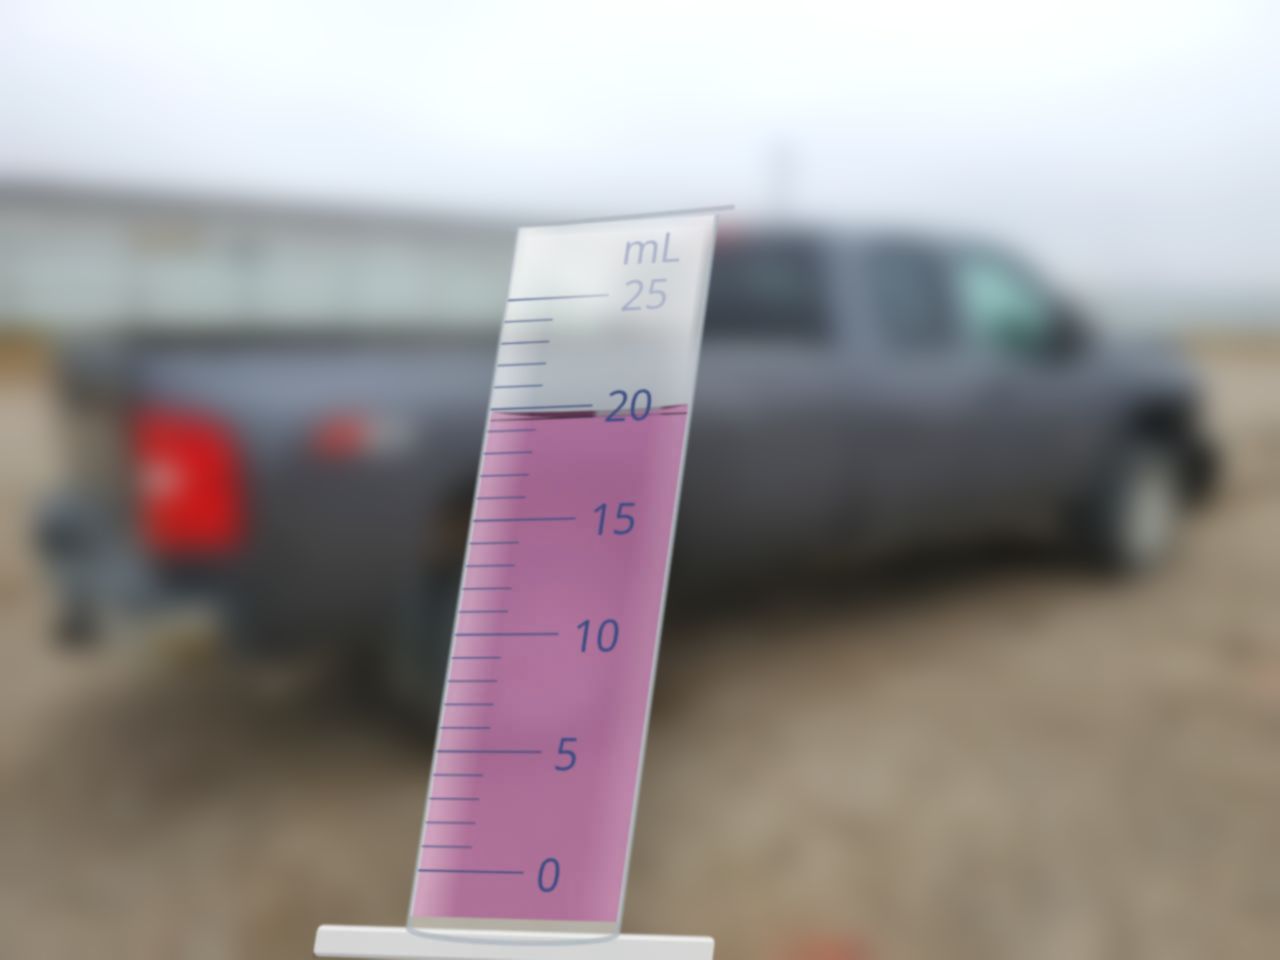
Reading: 19.5; mL
